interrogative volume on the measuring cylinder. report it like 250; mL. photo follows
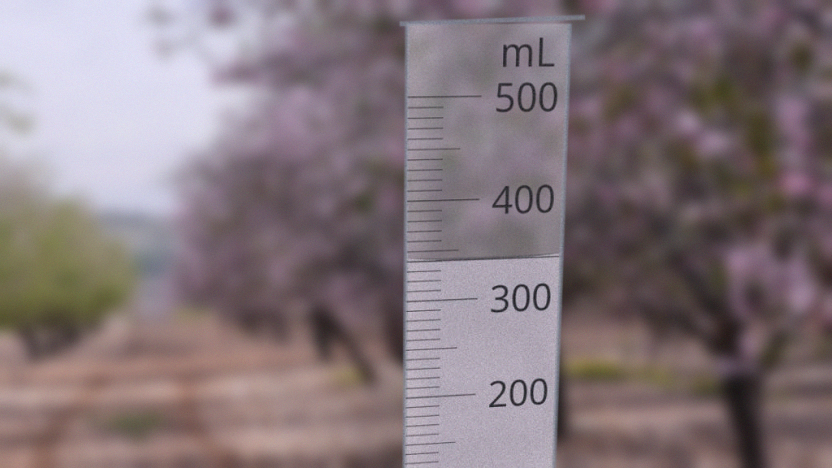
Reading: 340; mL
